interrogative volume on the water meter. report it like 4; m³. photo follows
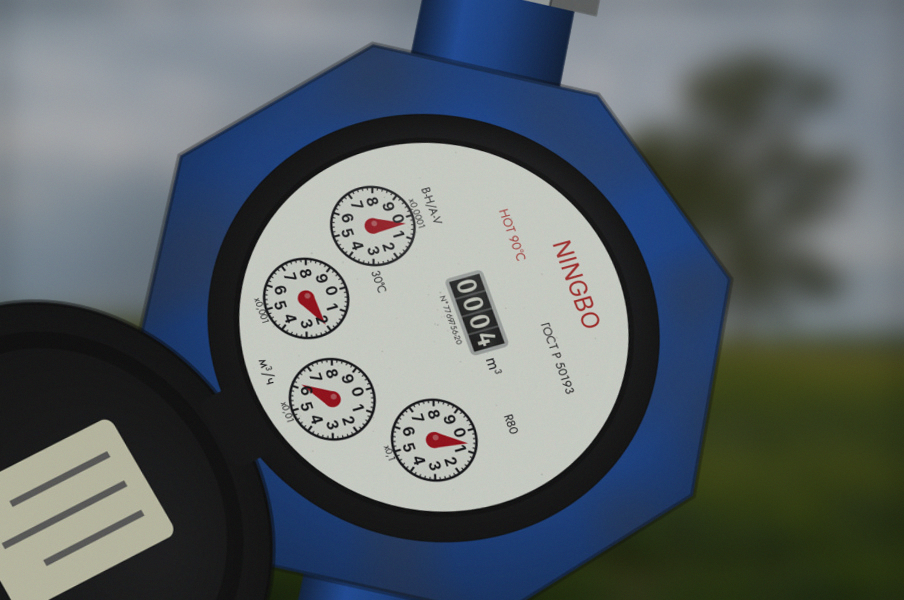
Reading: 4.0620; m³
